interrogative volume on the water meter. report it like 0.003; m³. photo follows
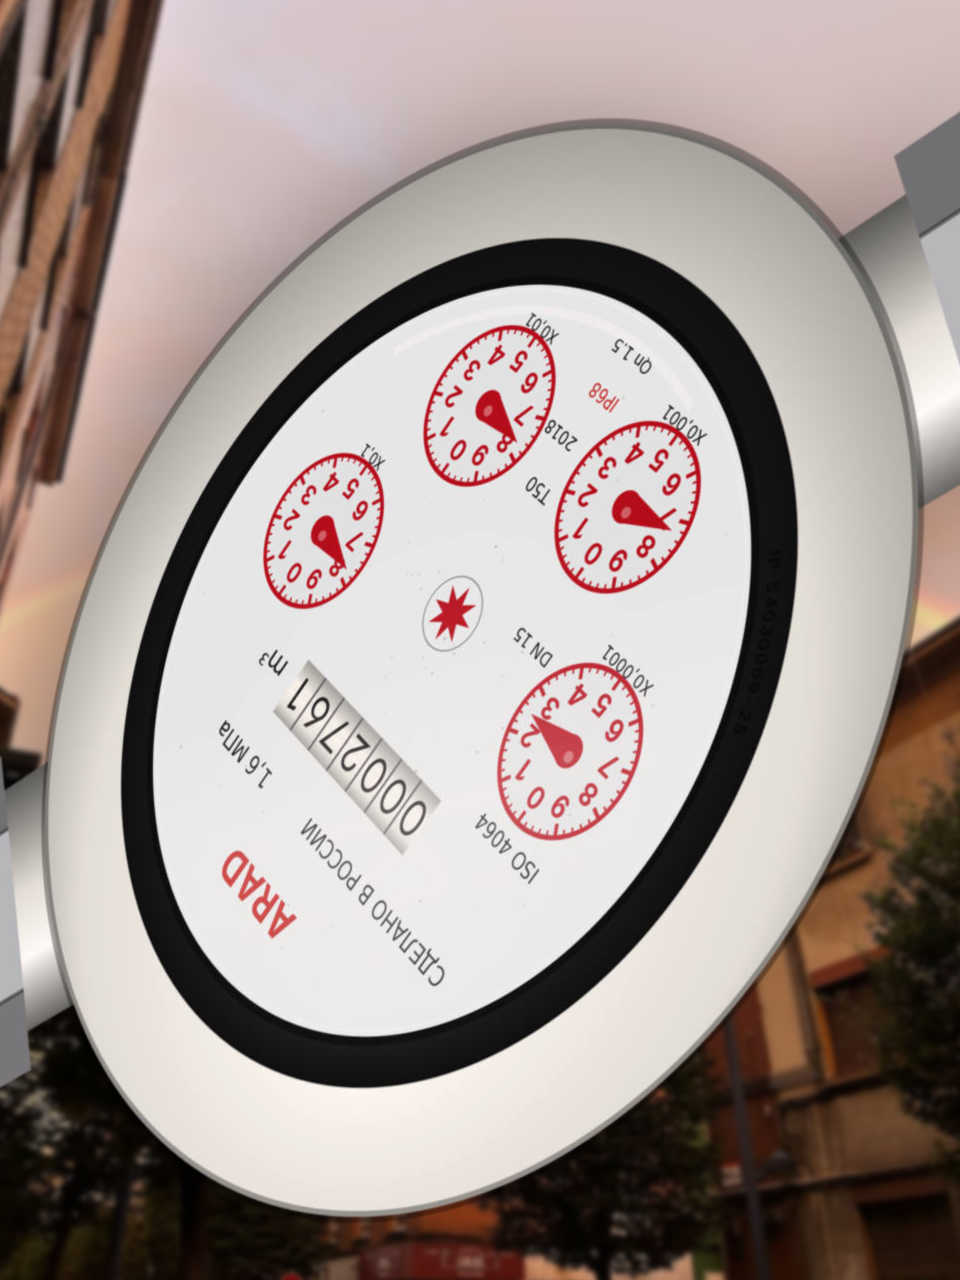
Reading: 2761.7772; m³
